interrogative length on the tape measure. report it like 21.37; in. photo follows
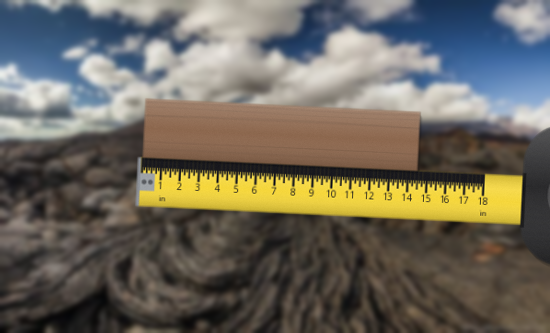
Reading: 14.5; in
